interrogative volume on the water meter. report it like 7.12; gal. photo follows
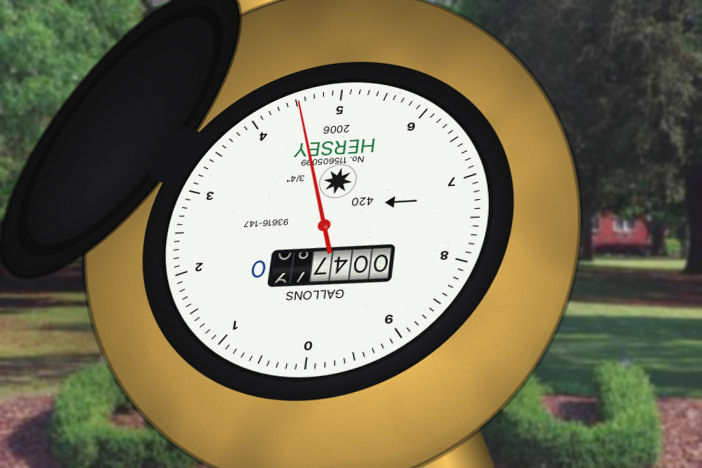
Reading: 47794.5; gal
